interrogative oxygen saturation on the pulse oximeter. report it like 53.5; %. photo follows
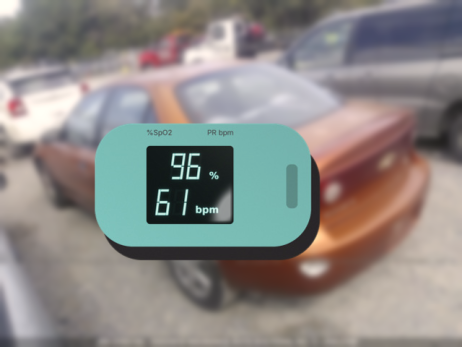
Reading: 96; %
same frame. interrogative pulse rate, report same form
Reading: 61; bpm
